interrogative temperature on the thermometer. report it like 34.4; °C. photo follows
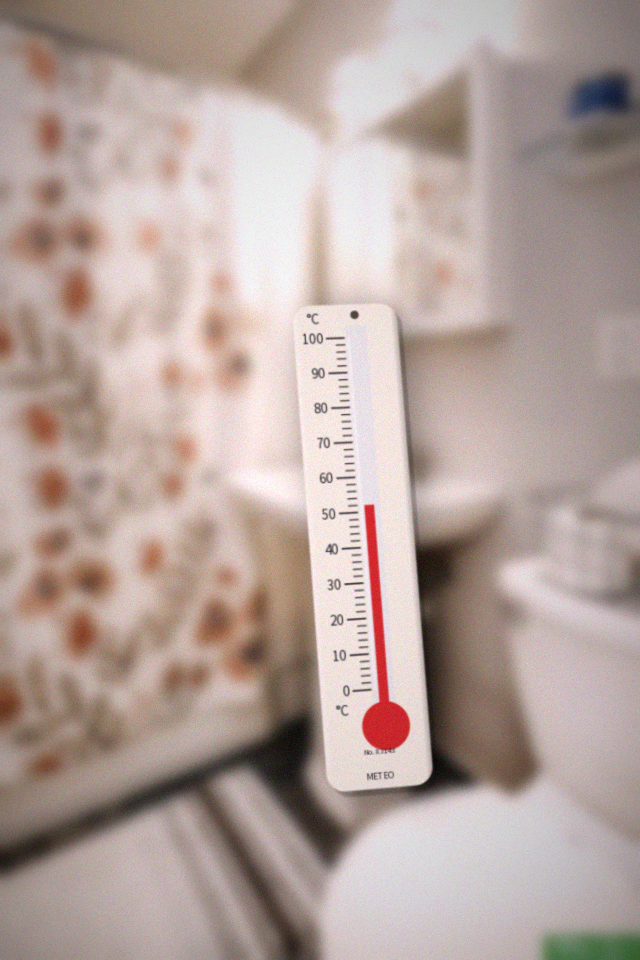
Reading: 52; °C
